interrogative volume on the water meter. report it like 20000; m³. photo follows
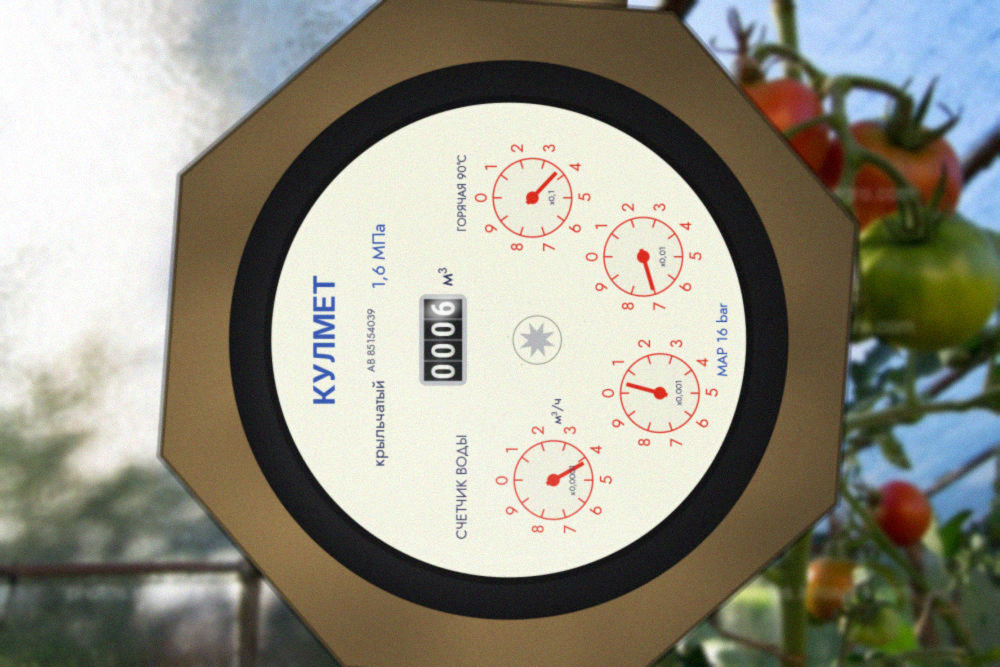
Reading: 6.3704; m³
